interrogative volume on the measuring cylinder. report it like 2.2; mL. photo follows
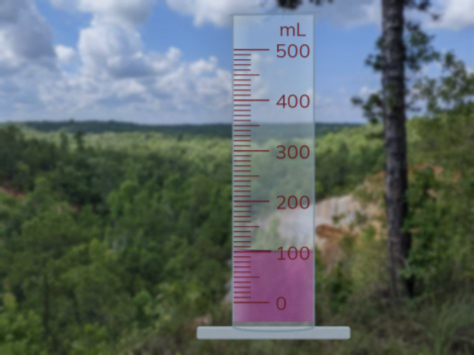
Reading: 100; mL
